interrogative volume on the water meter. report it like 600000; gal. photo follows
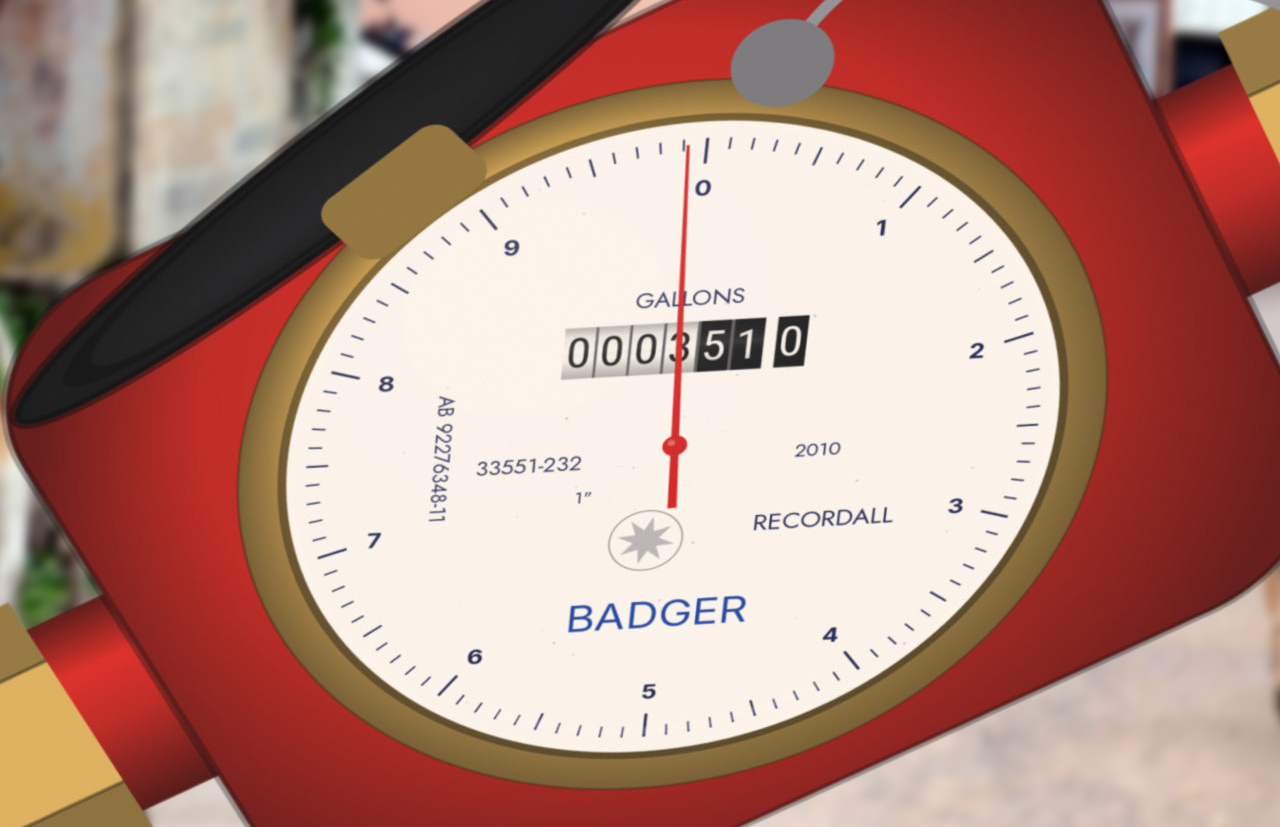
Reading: 3509.9; gal
